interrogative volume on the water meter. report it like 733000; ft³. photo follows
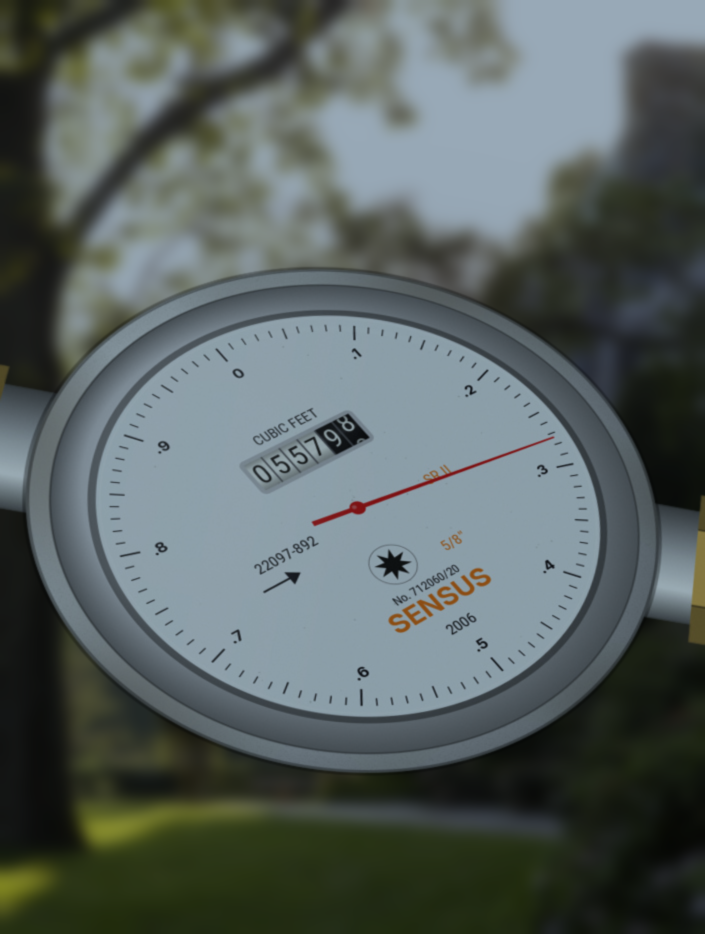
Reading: 55798.27; ft³
